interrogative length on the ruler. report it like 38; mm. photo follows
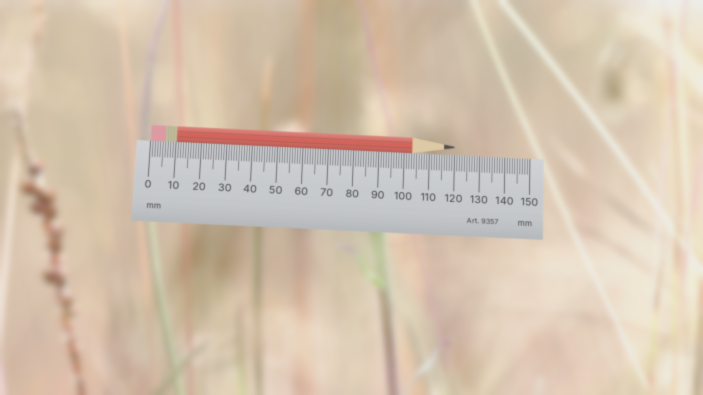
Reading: 120; mm
